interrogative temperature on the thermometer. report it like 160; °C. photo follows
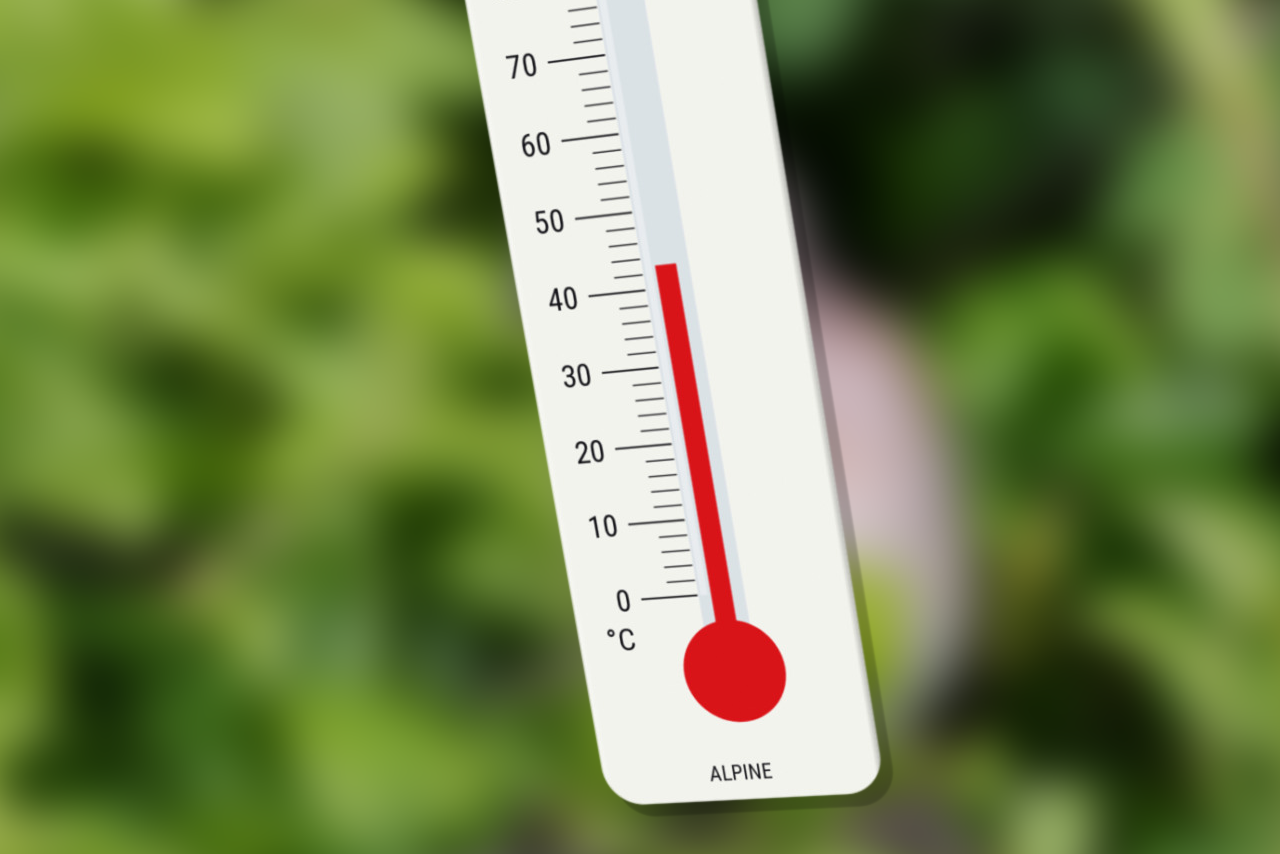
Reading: 43; °C
